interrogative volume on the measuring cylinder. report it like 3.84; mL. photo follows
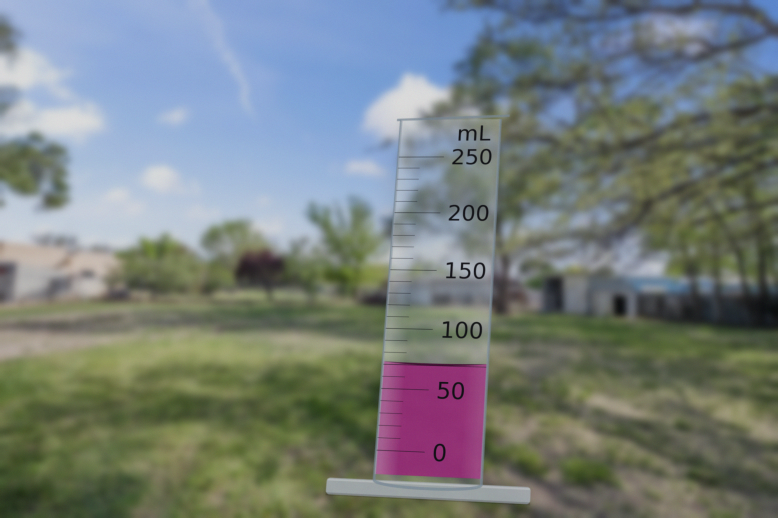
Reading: 70; mL
